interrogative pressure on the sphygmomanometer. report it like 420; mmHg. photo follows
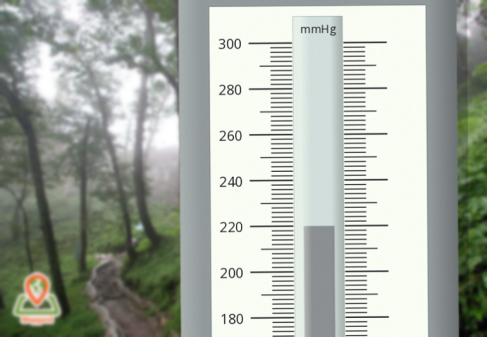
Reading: 220; mmHg
